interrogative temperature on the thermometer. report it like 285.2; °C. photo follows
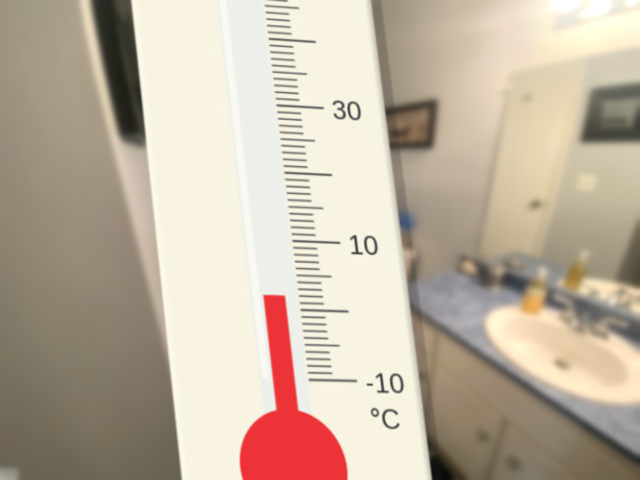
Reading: 2; °C
